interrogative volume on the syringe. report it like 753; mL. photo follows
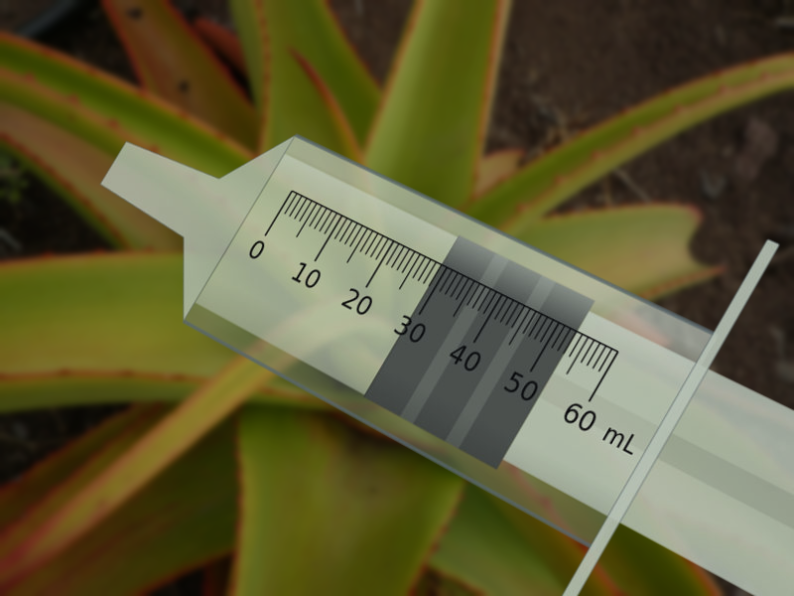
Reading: 29; mL
